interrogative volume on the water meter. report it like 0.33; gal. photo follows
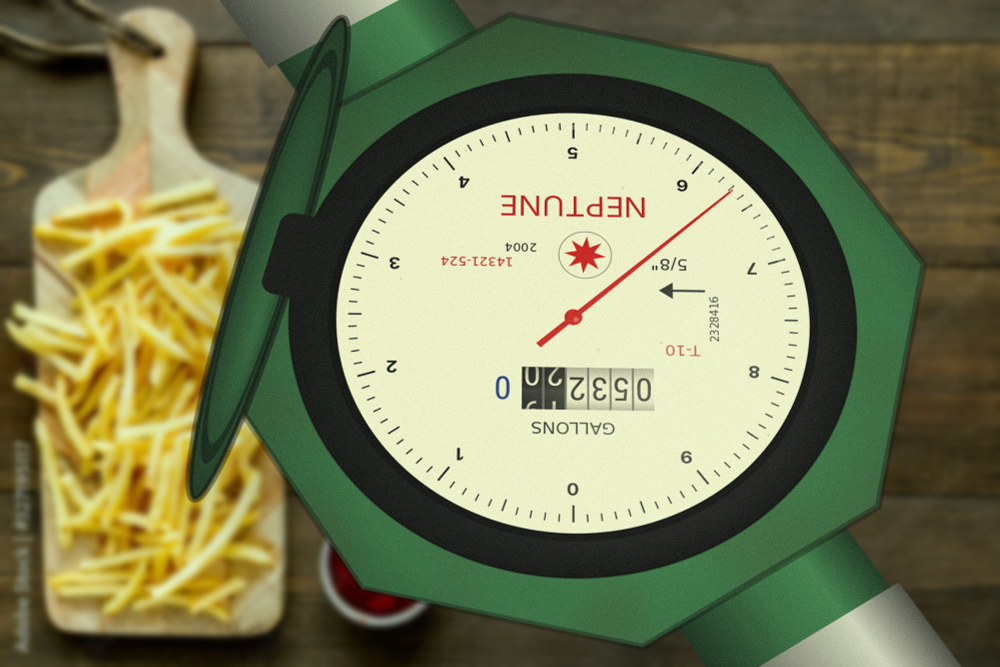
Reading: 532196.3; gal
